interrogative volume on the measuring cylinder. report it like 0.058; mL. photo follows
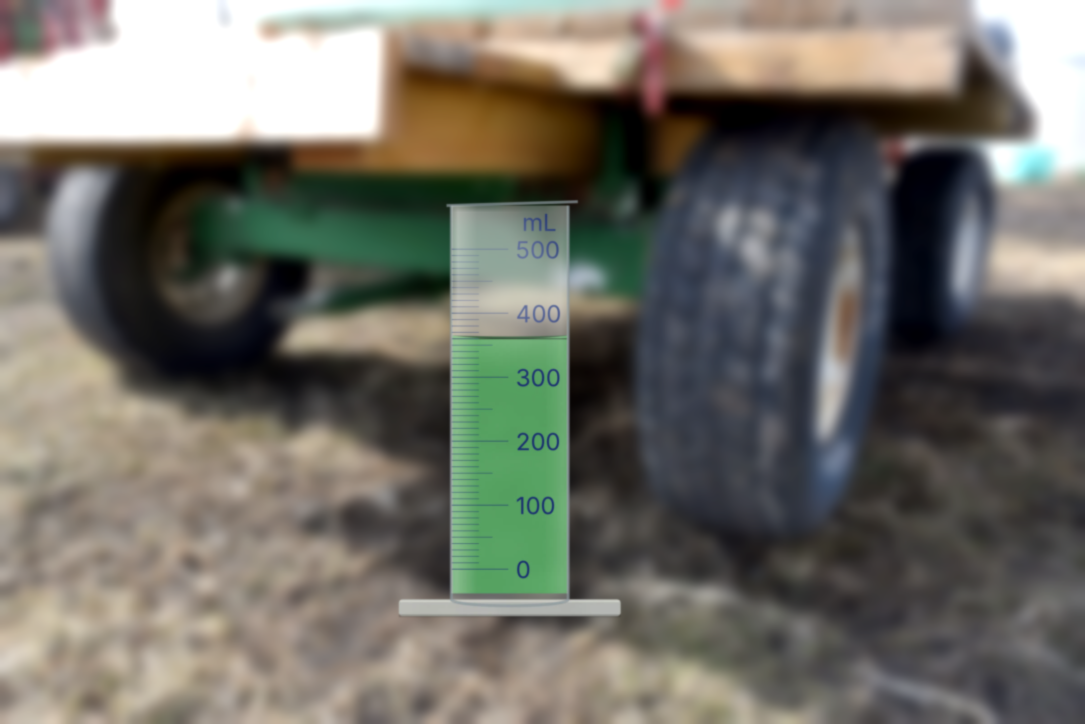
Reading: 360; mL
